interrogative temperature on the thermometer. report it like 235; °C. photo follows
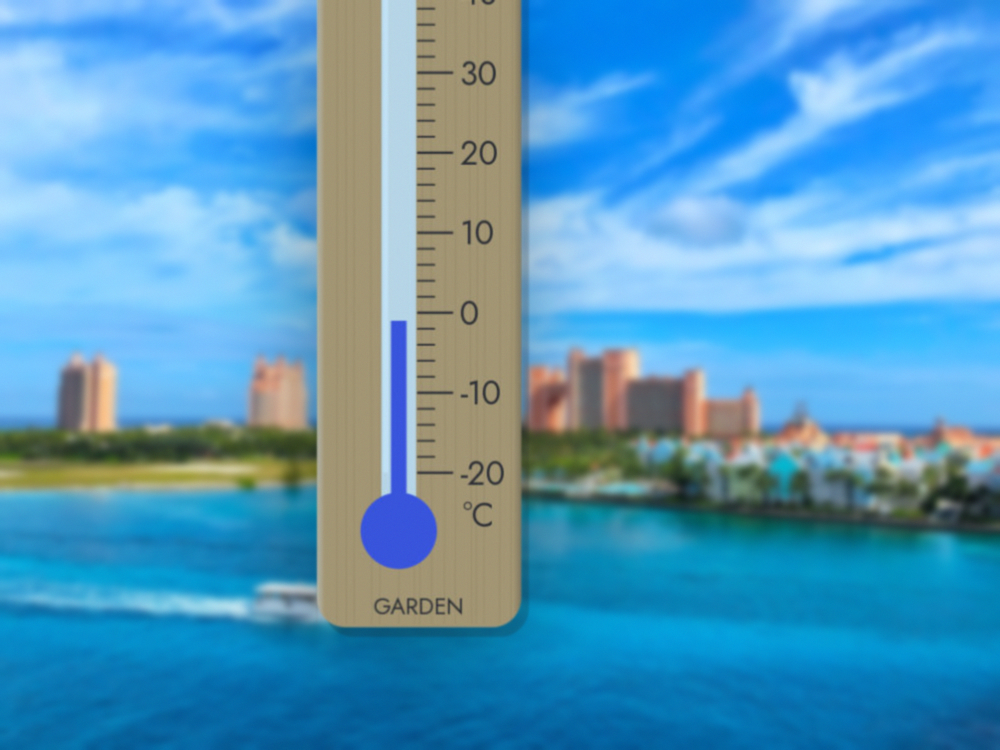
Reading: -1; °C
